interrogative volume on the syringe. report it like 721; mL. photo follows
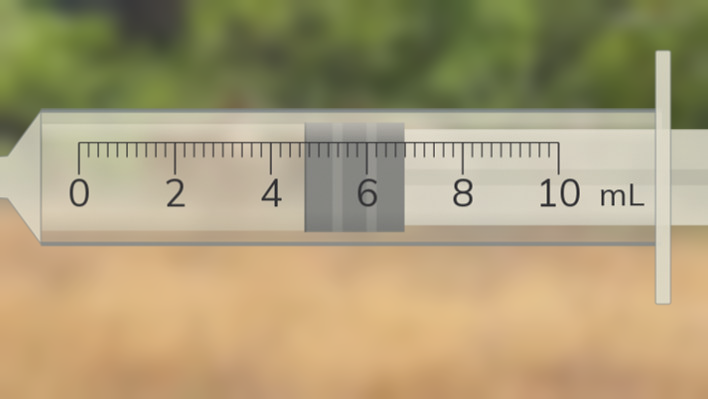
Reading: 4.7; mL
